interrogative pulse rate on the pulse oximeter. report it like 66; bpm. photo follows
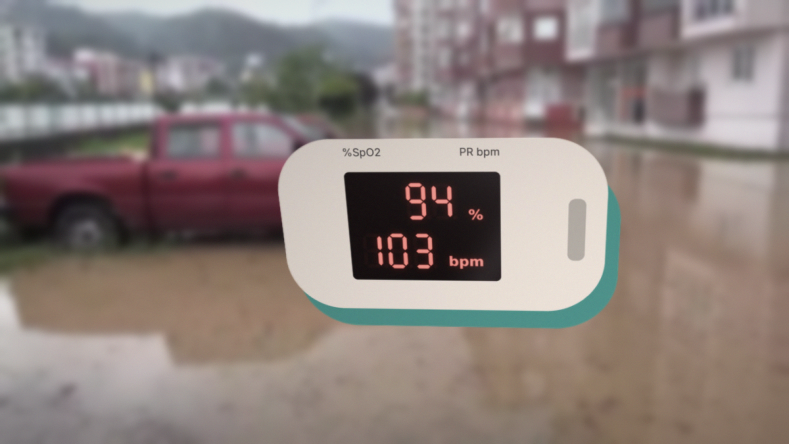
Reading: 103; bpm
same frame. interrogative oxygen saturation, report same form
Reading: 94; %
